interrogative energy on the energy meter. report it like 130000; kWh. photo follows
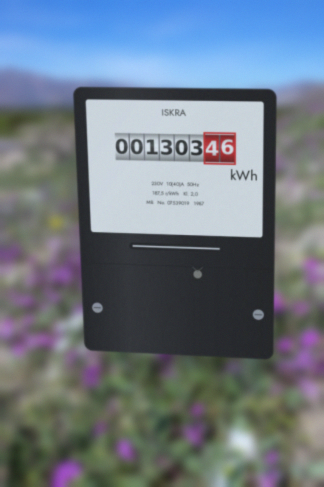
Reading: 1303.46; kWh
